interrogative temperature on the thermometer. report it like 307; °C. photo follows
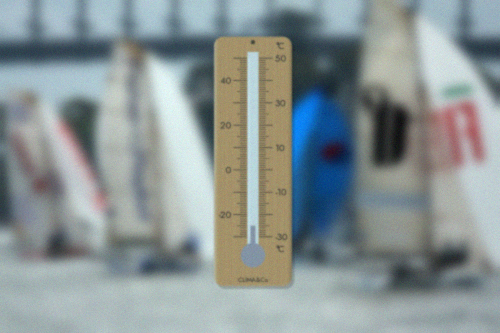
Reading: -25; °C
